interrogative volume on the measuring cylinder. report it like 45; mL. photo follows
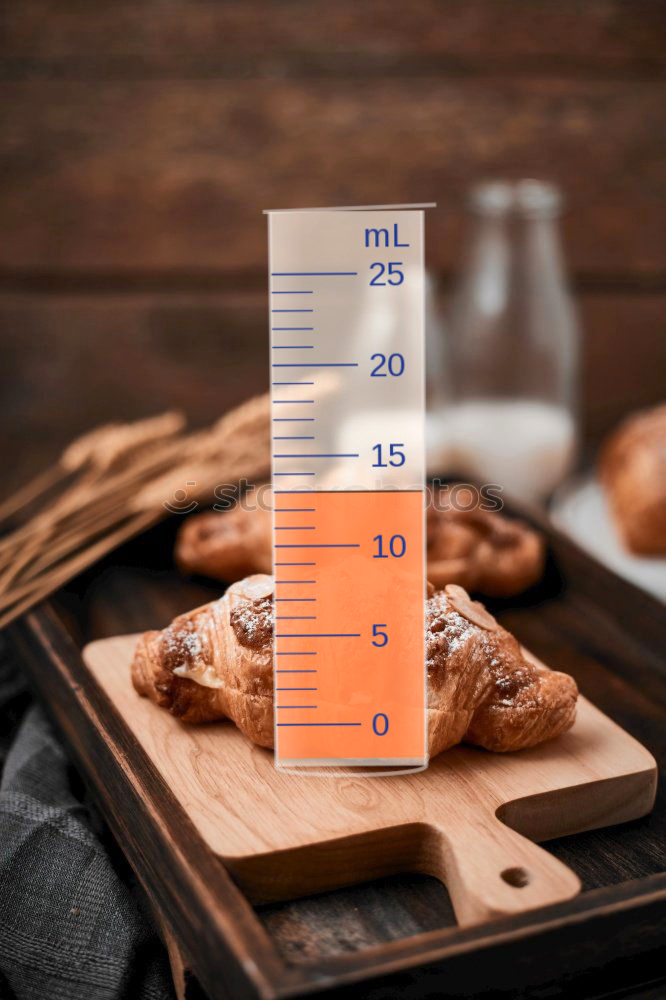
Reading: 13; mL
